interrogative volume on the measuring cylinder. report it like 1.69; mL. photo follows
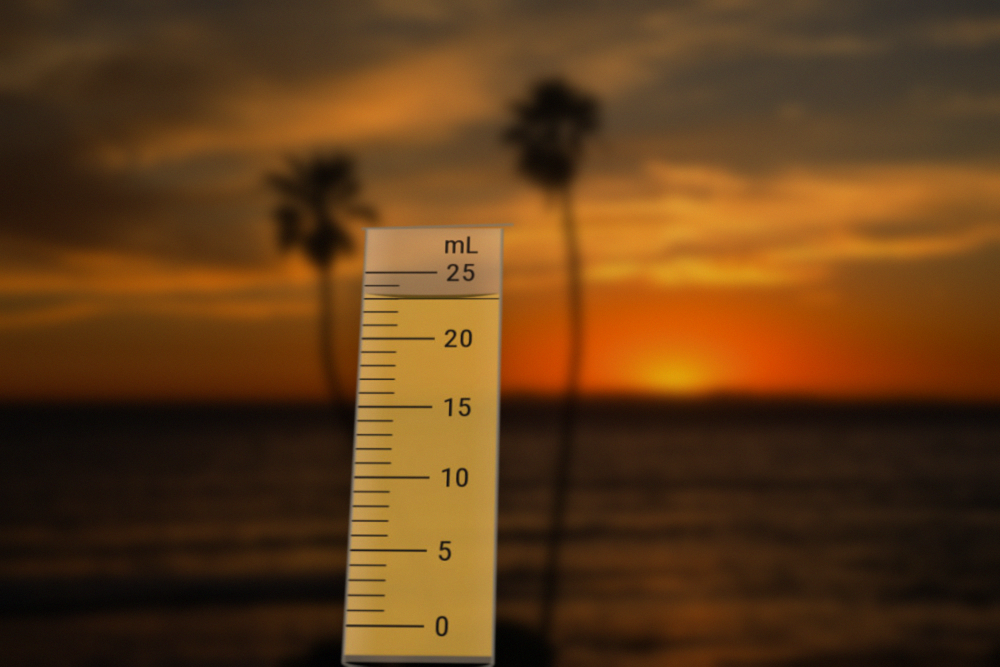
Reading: 23; mL
